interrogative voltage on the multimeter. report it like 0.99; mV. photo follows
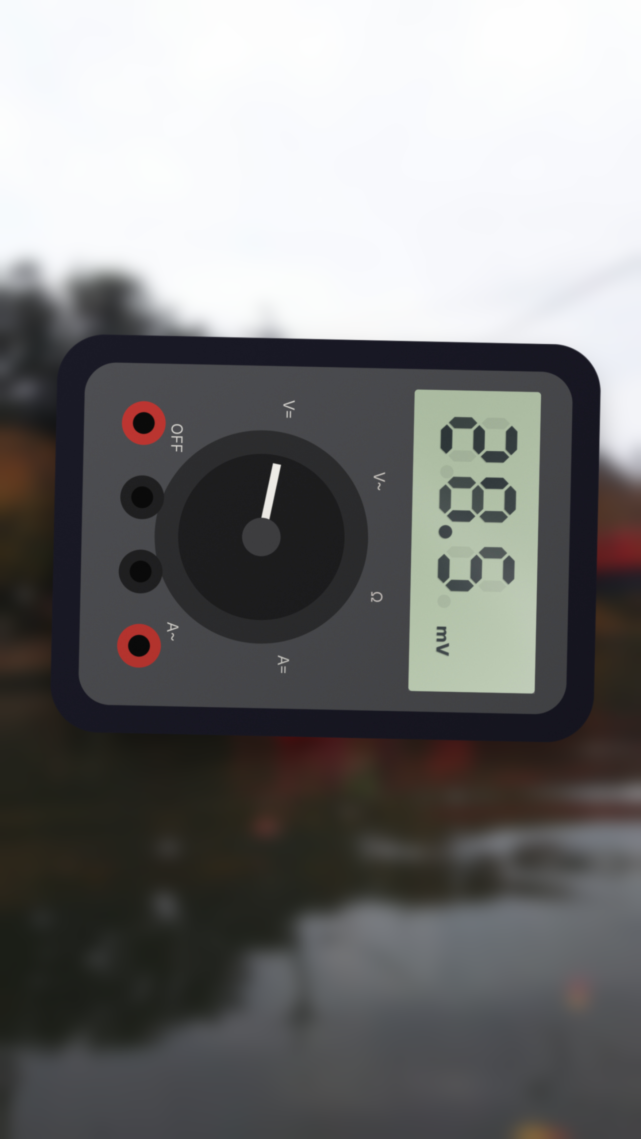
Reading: 28.5; mV
